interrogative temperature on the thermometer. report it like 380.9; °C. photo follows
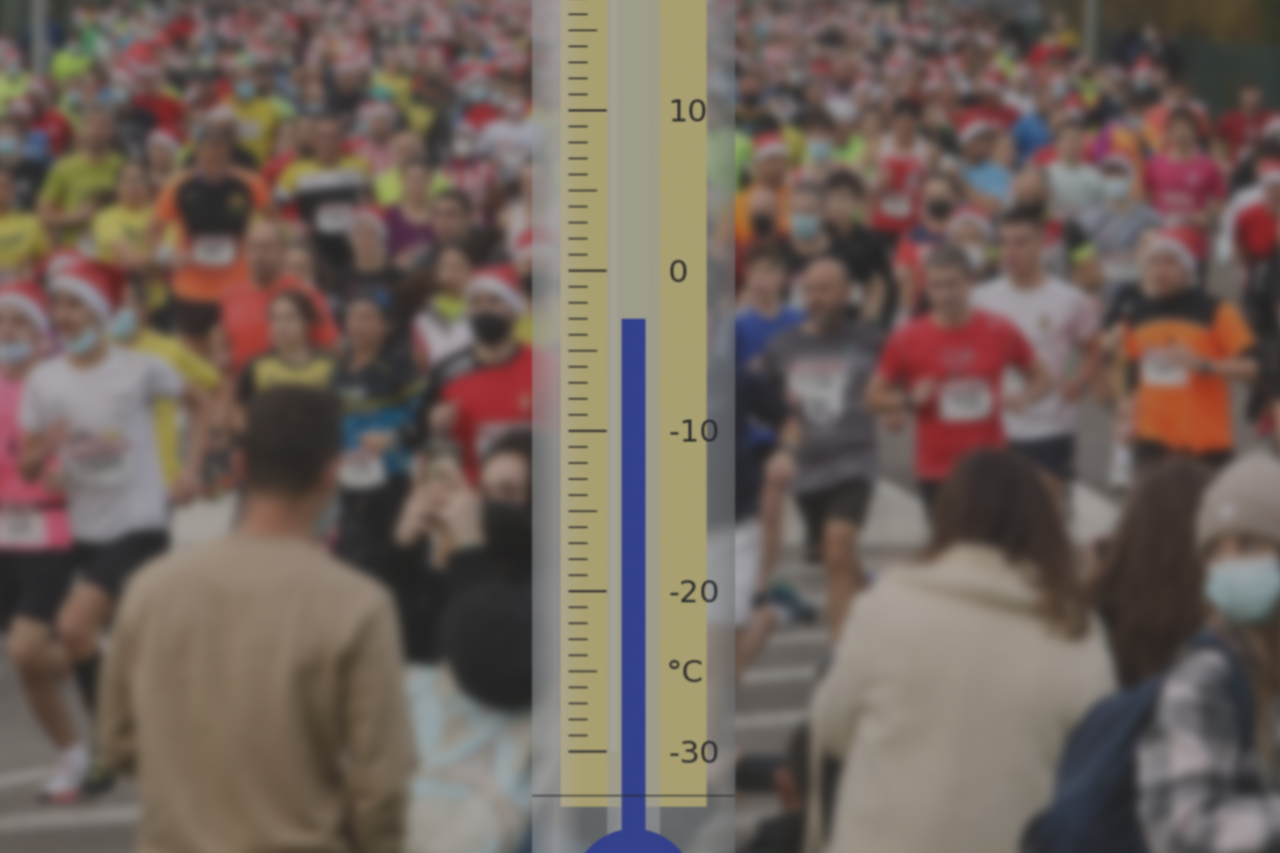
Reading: -3; °C
